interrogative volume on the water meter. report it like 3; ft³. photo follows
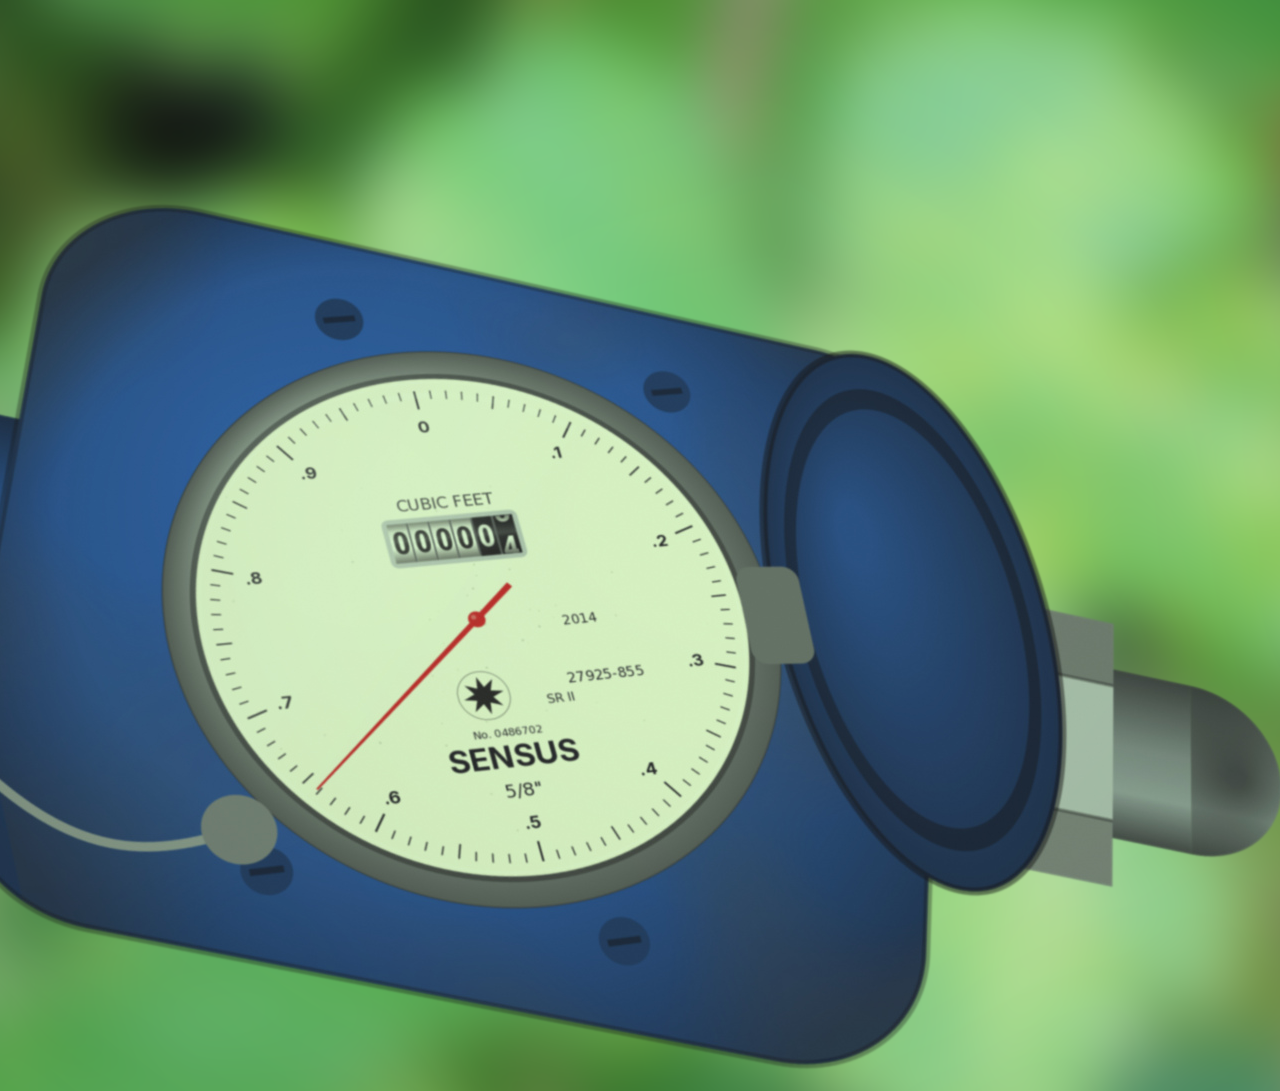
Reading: 3.64; ft³
